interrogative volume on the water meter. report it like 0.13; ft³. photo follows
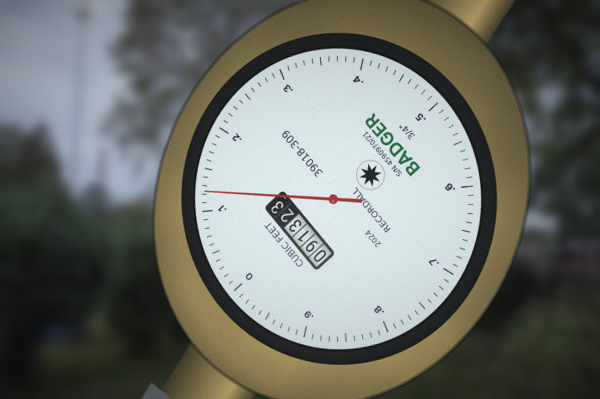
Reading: 91323.12; ft³
